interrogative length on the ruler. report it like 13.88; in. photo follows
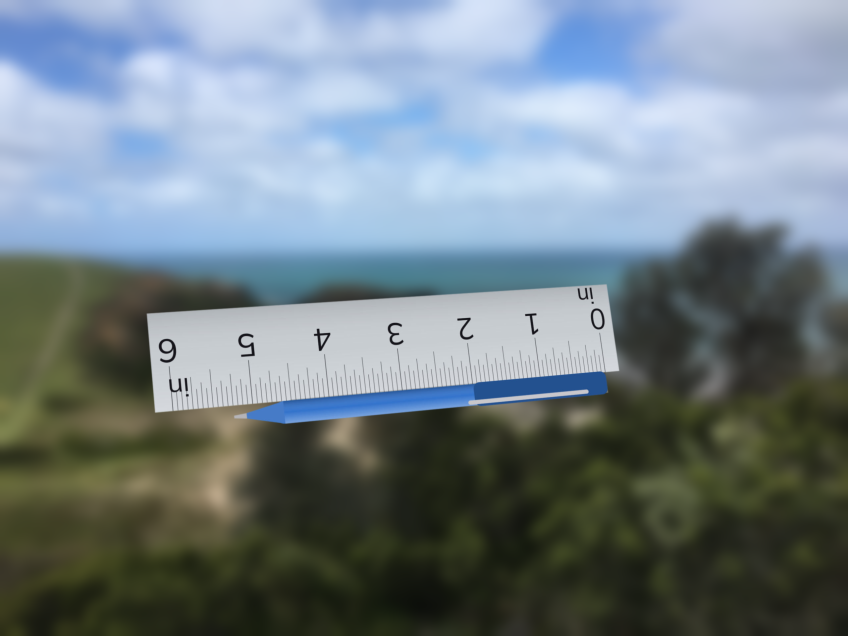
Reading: 5.25; in
